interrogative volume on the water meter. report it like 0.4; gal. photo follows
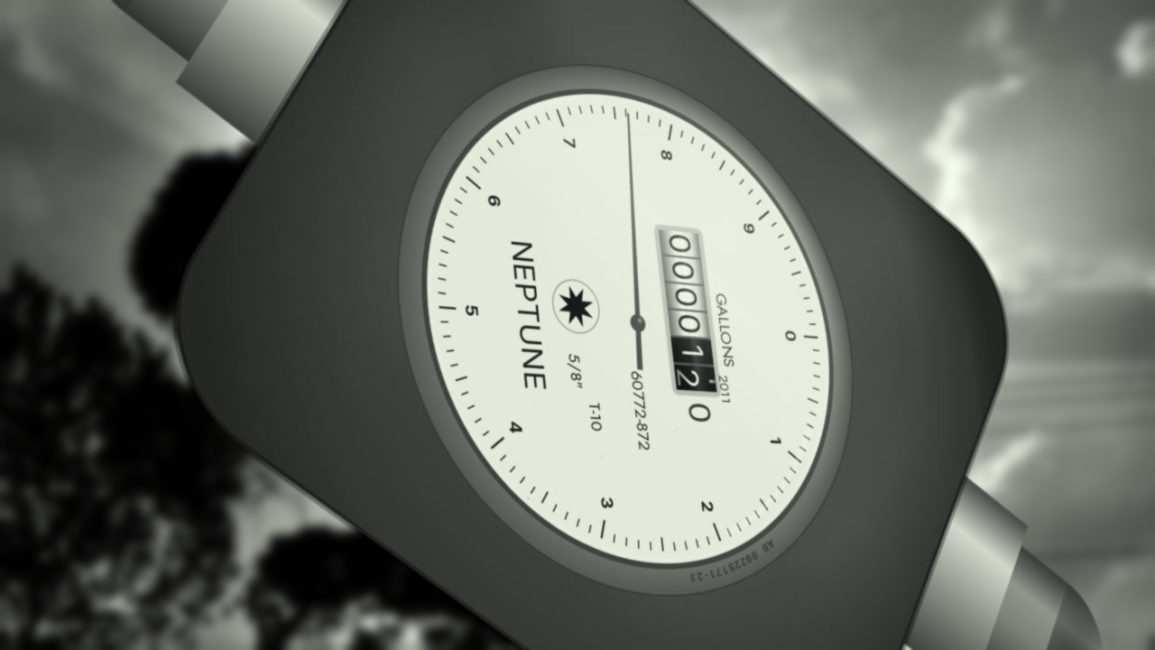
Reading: 117.6; gal
